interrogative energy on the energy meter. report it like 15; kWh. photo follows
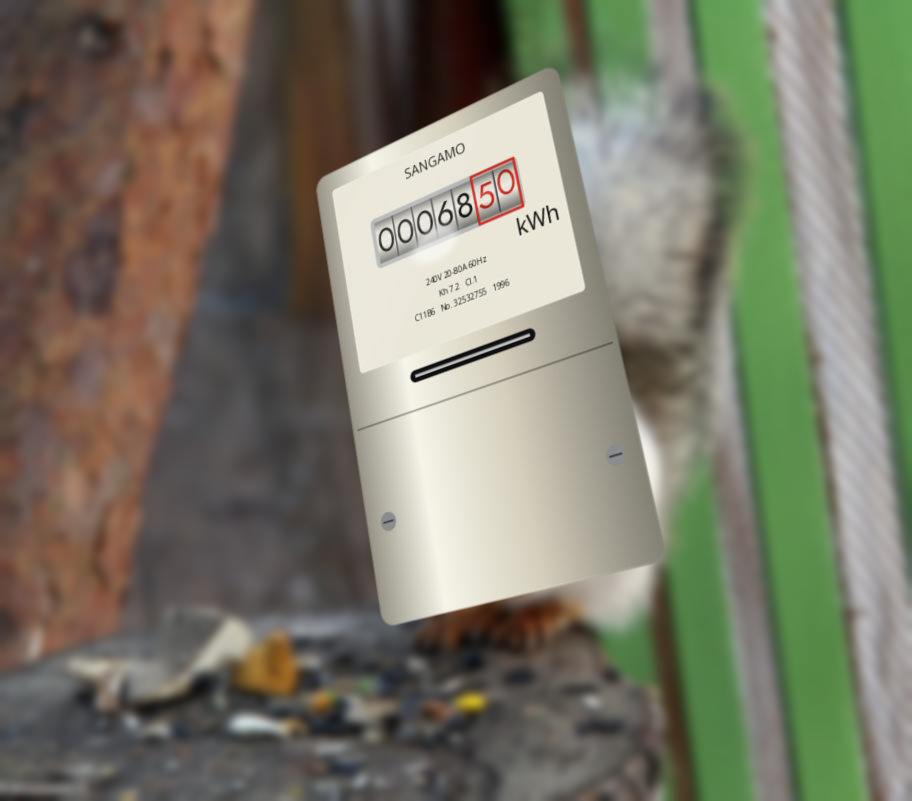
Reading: 68.50; kWh
